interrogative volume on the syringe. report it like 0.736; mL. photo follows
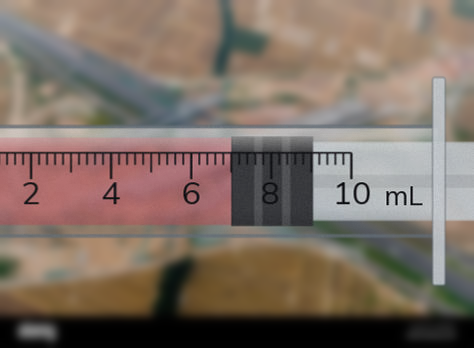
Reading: 7; mL
